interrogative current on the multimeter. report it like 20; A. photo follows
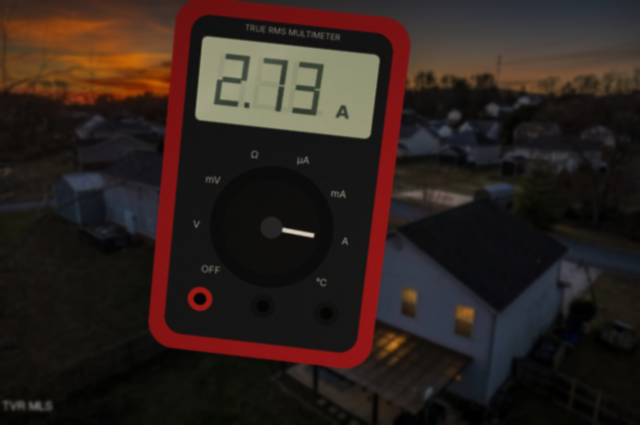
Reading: 2.73; A
